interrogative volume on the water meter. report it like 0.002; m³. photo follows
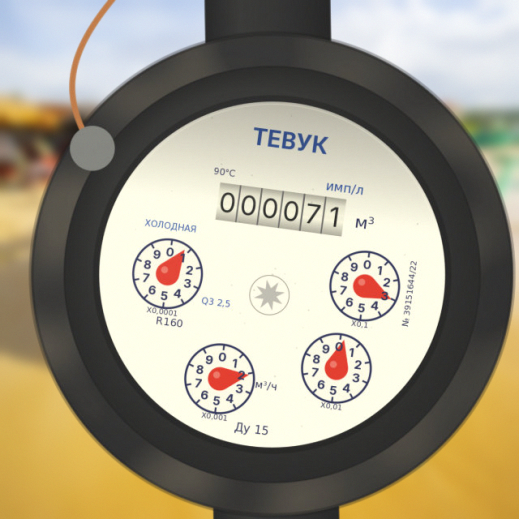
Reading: 71.3020; m³
